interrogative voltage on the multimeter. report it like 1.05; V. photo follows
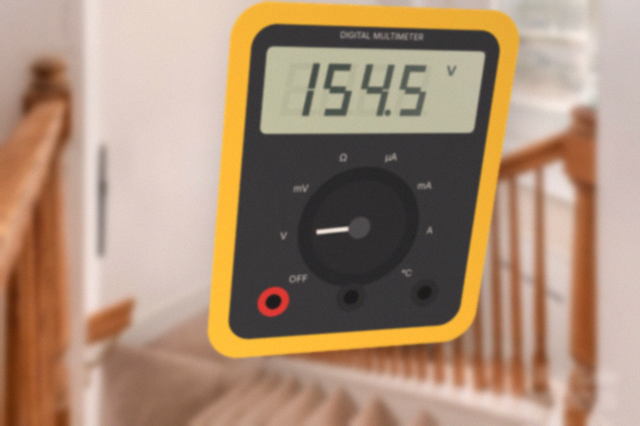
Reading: 154.5; V
